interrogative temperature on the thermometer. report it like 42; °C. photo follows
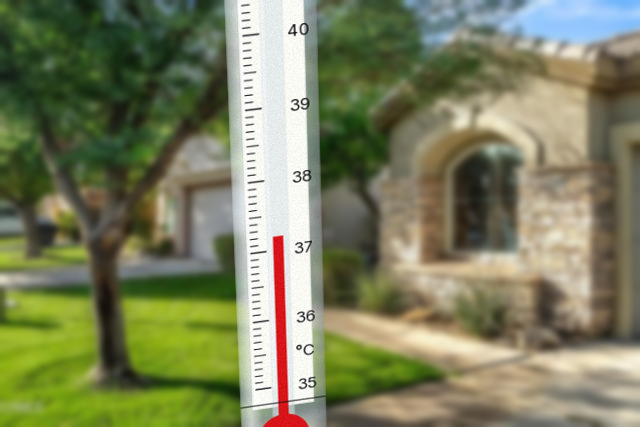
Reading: 37.2; °C
